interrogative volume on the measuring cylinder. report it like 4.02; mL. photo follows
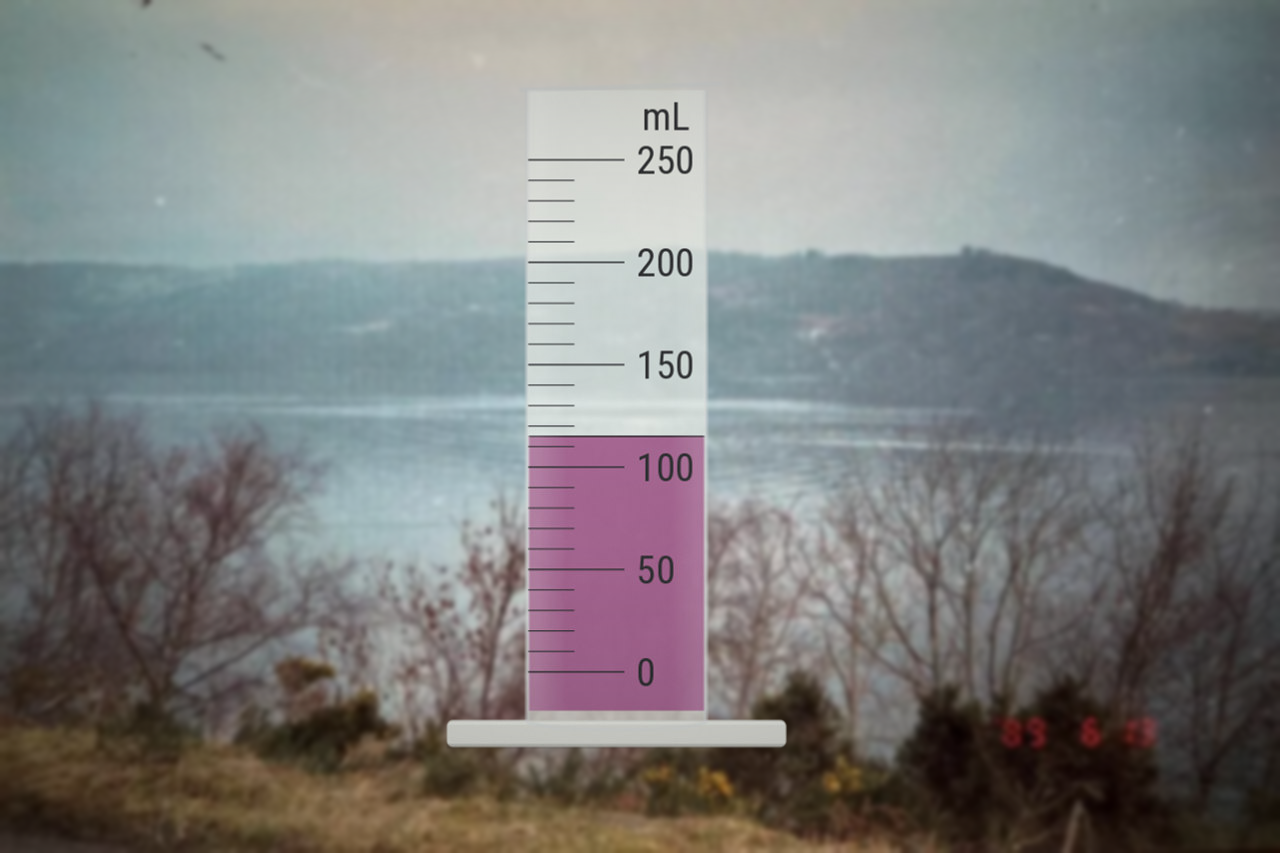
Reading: 115; mL
